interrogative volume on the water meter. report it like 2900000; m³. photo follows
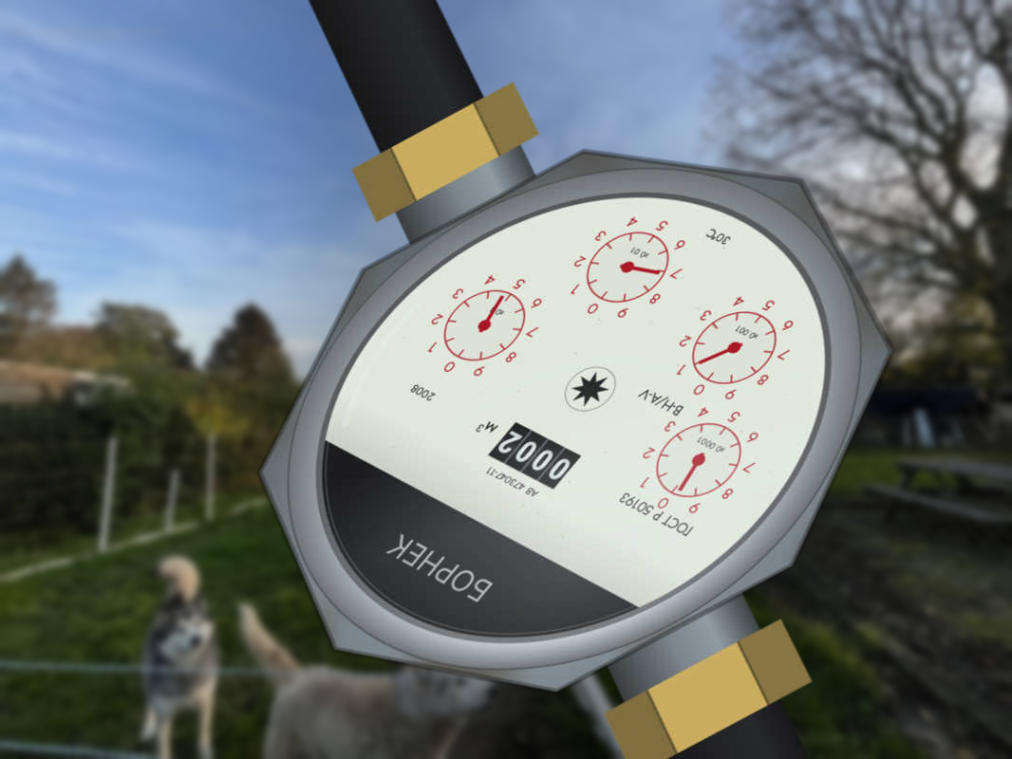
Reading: 2.4709; m³
